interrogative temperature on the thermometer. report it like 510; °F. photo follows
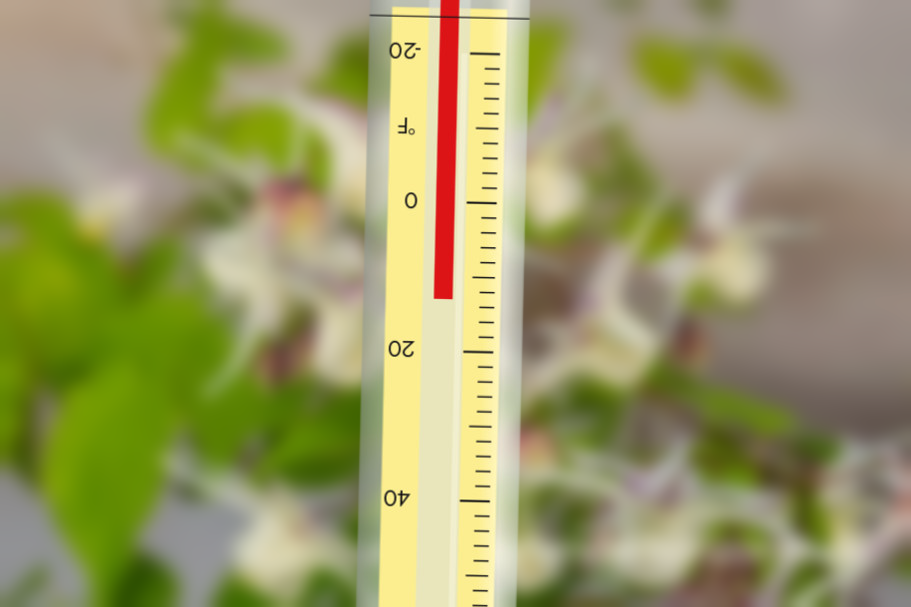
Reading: 13; °F
